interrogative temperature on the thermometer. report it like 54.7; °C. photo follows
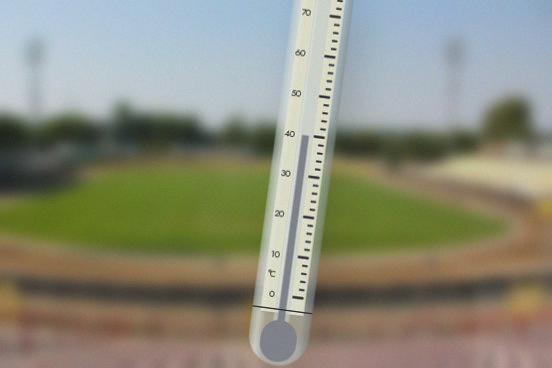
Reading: 40; °C
